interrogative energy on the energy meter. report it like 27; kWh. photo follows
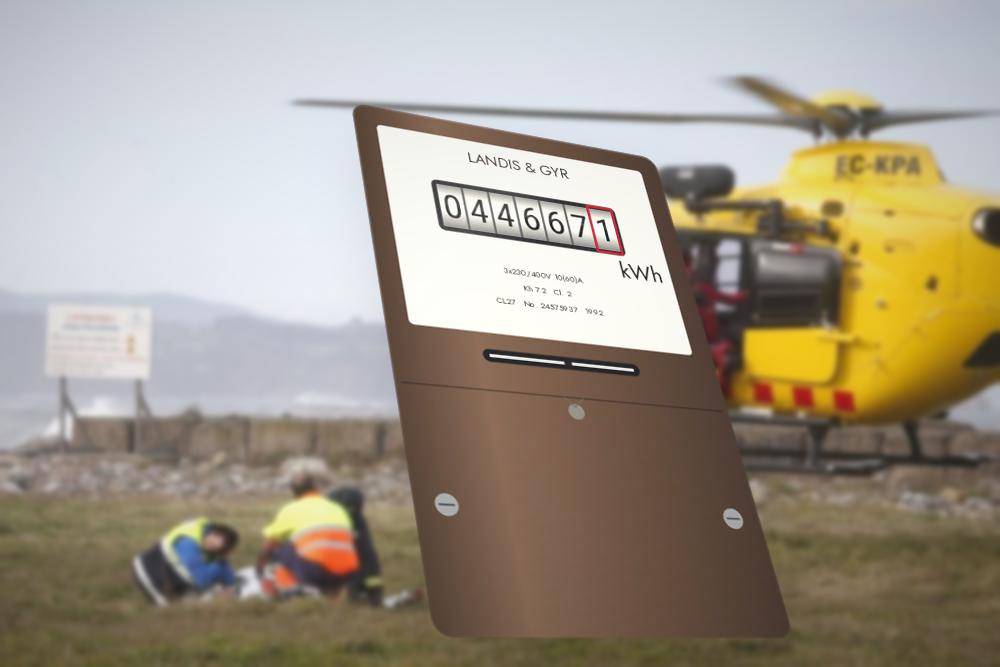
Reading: 44667.1; kWh
